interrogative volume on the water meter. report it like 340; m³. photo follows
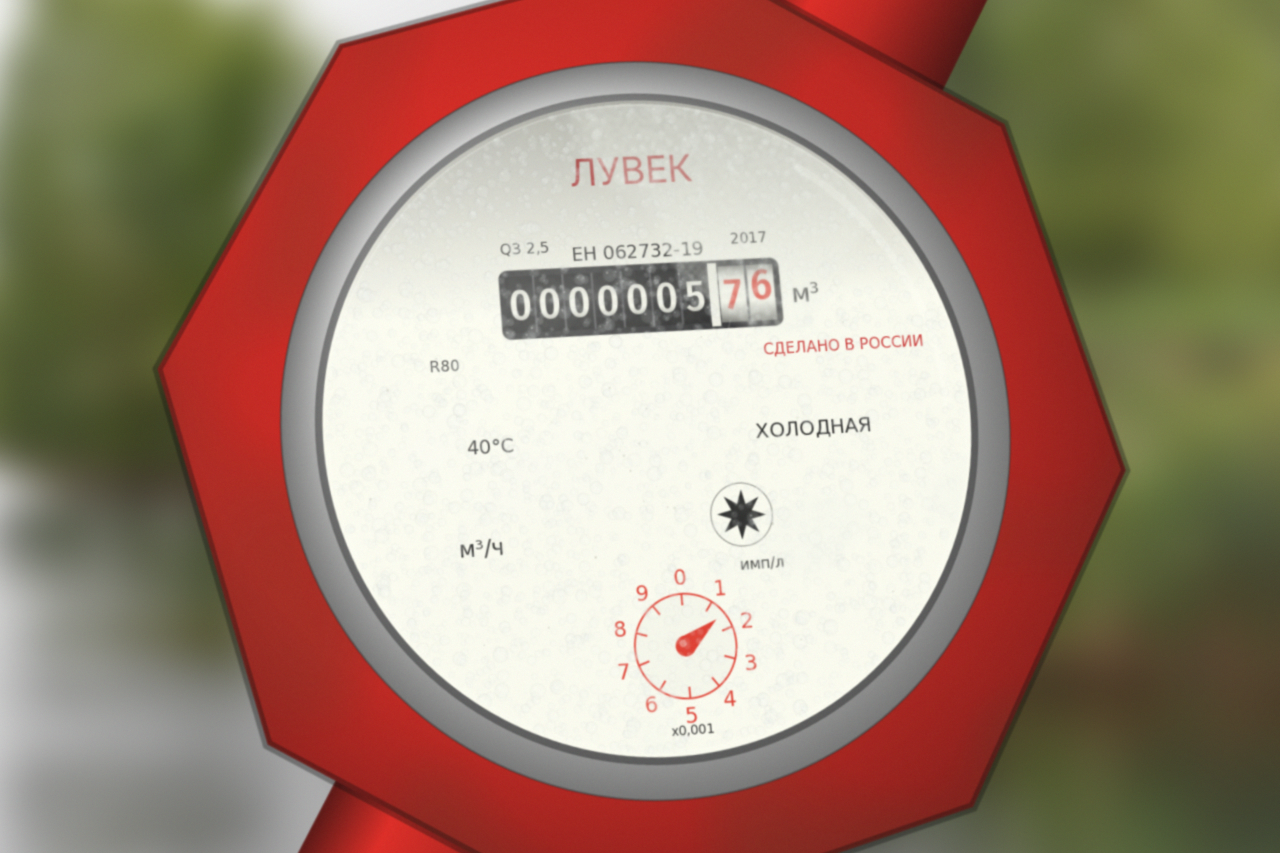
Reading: 5.761; m³
